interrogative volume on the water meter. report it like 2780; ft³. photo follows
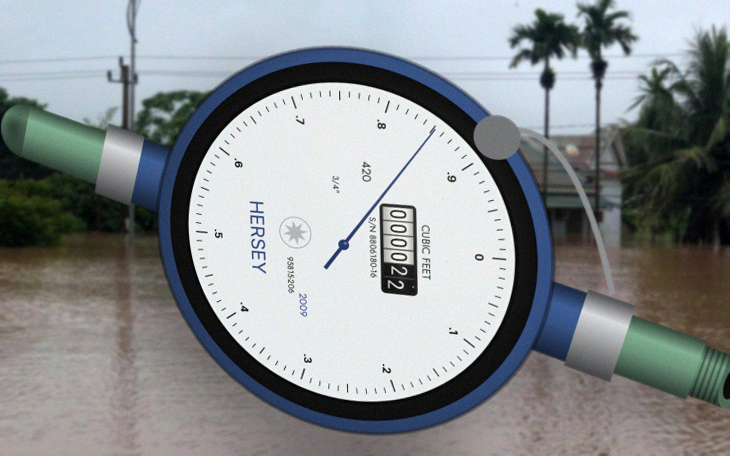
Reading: 21.85; ft³
